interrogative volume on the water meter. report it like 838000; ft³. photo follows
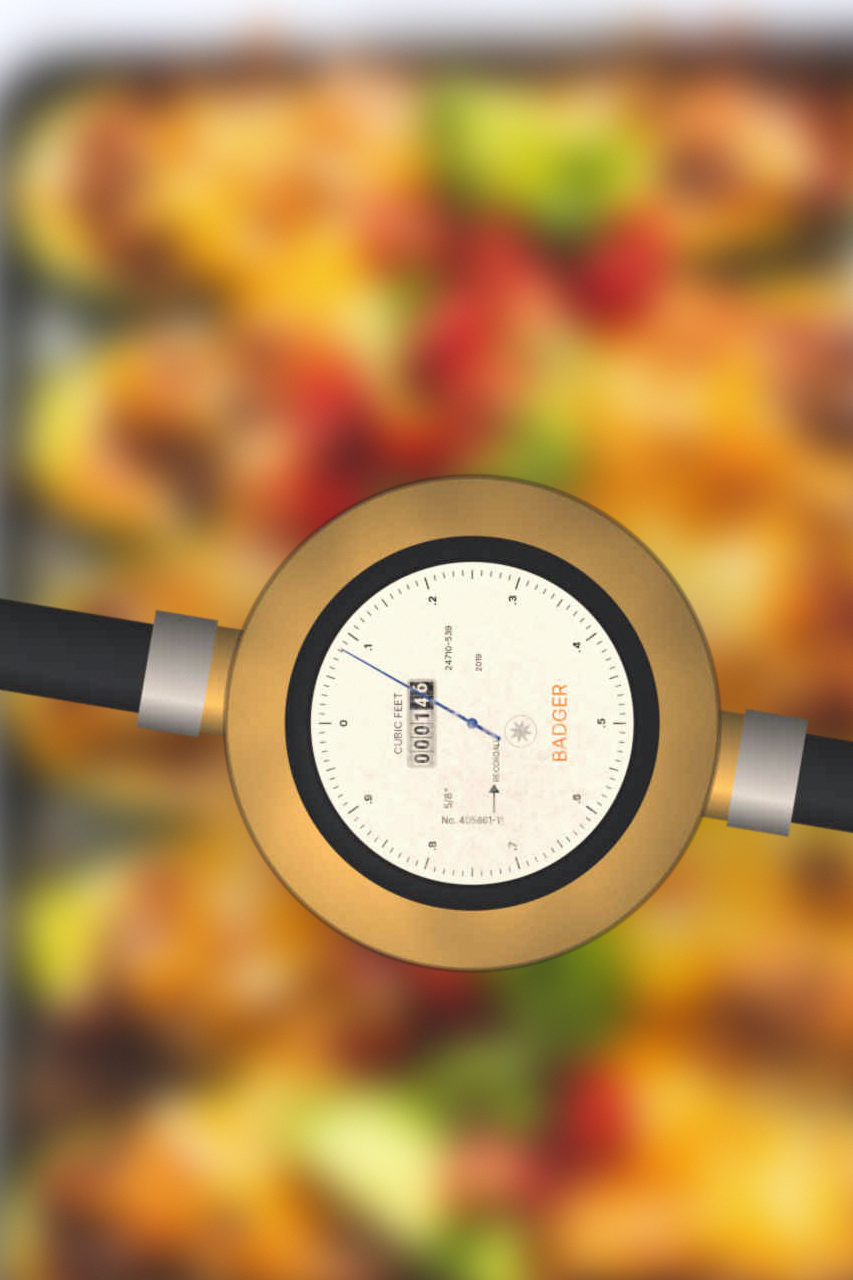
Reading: 146.08; ft³
